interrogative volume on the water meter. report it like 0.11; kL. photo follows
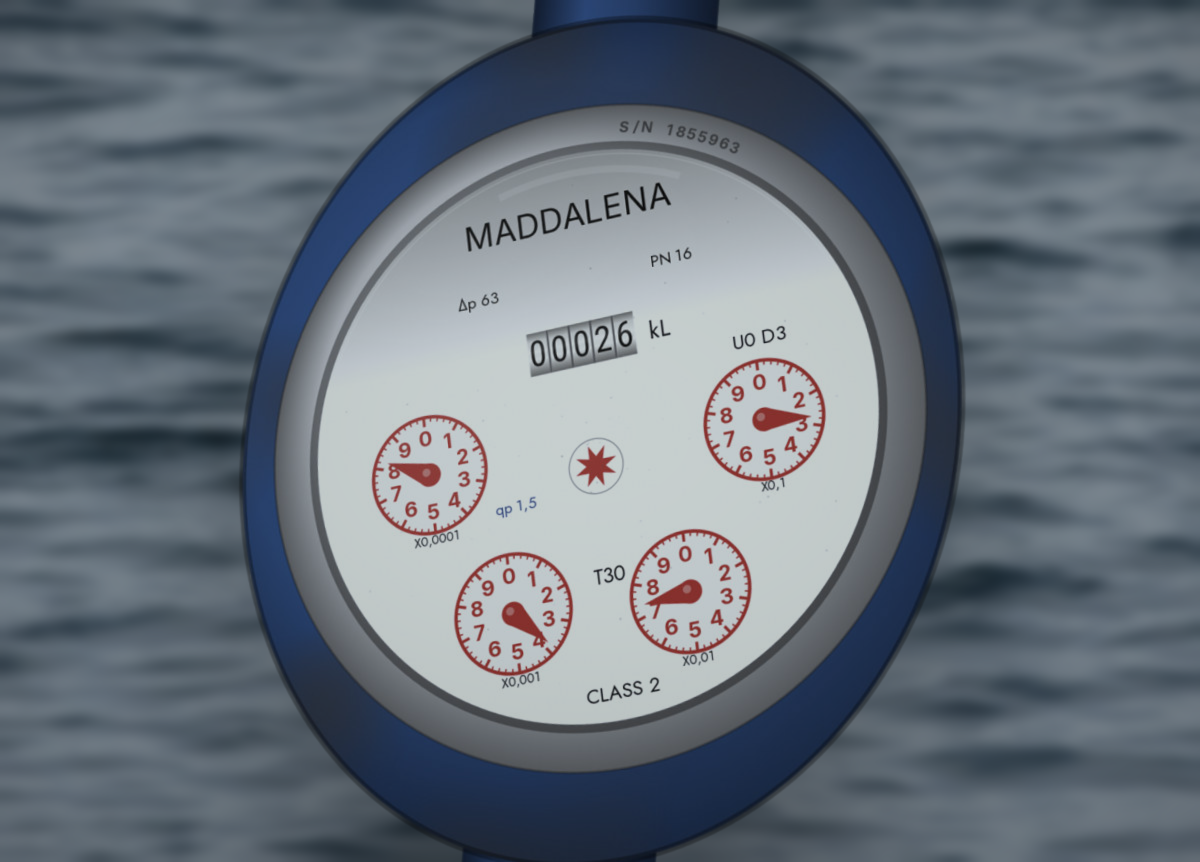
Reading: 26.2738; kL
